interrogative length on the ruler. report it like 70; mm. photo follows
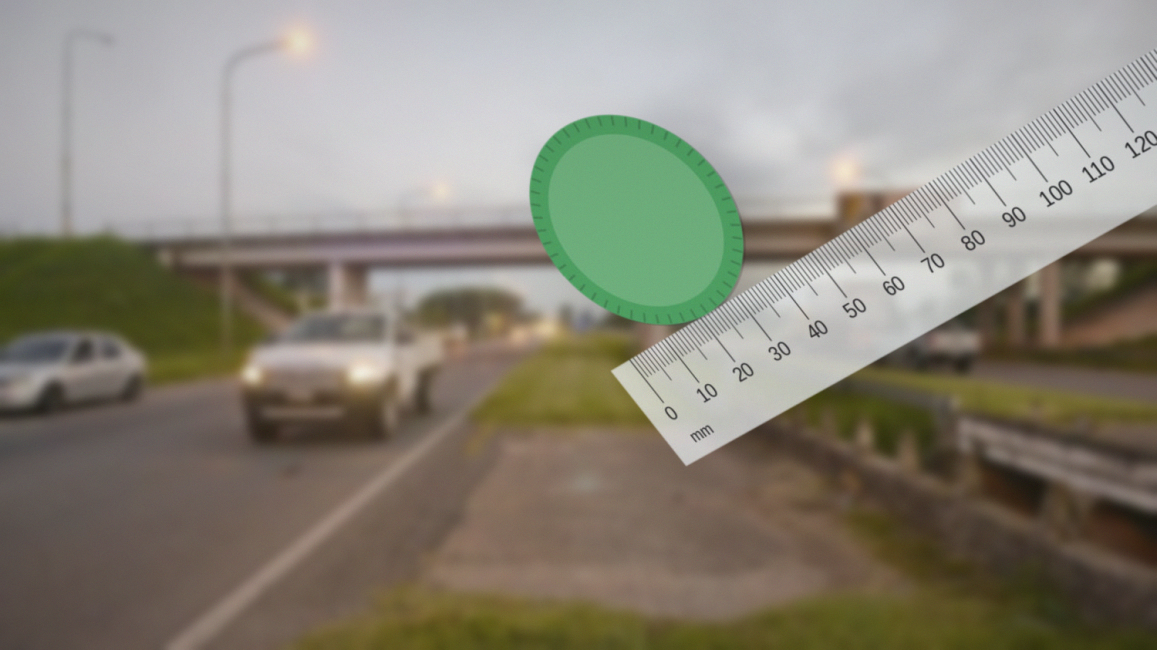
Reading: 44; mm
